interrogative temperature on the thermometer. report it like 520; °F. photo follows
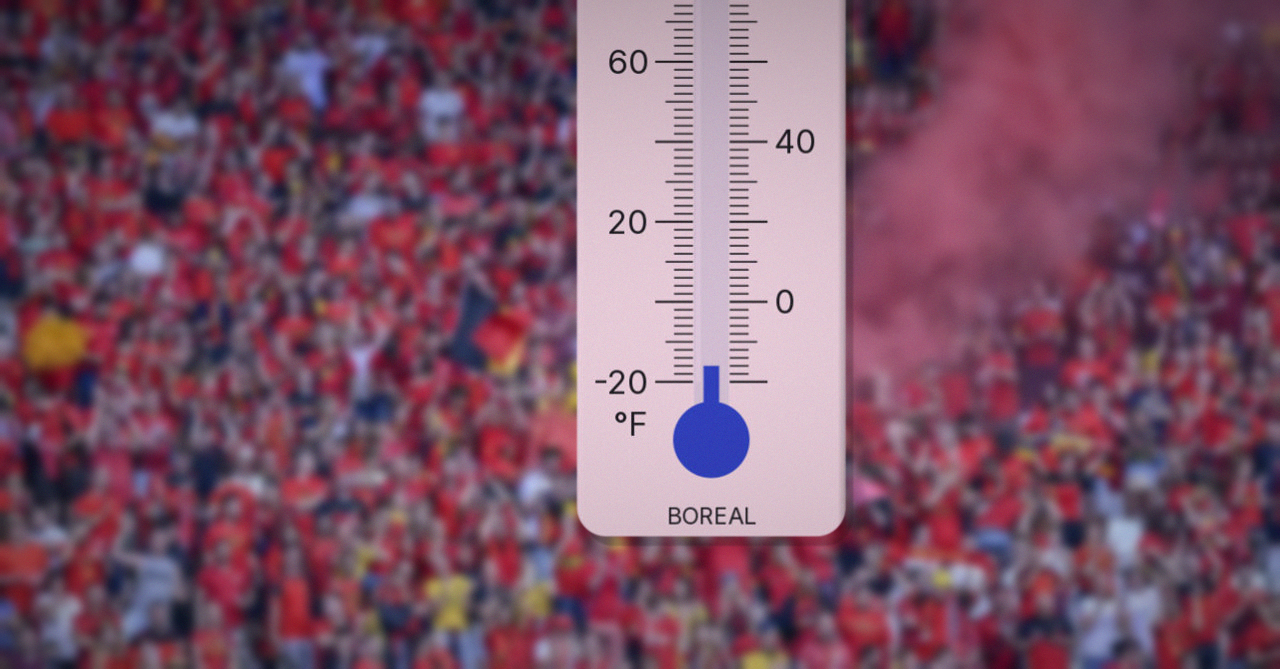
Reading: -16; °F
